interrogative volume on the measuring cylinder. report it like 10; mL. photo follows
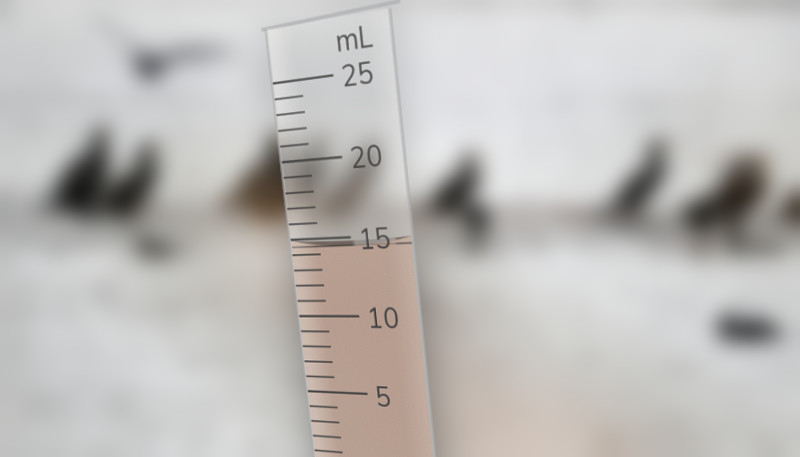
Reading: 14.5; mL
